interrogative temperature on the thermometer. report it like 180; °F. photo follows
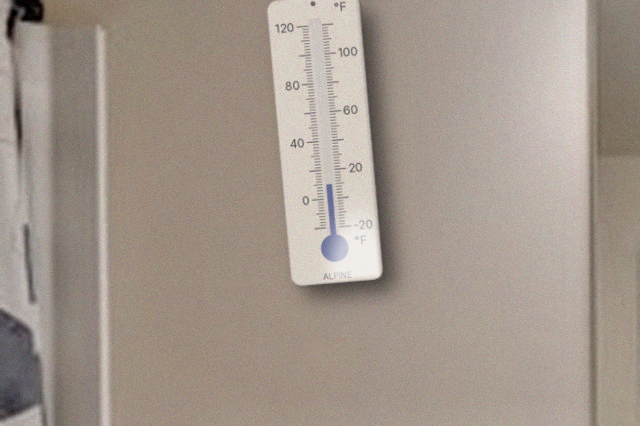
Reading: 10; °F
